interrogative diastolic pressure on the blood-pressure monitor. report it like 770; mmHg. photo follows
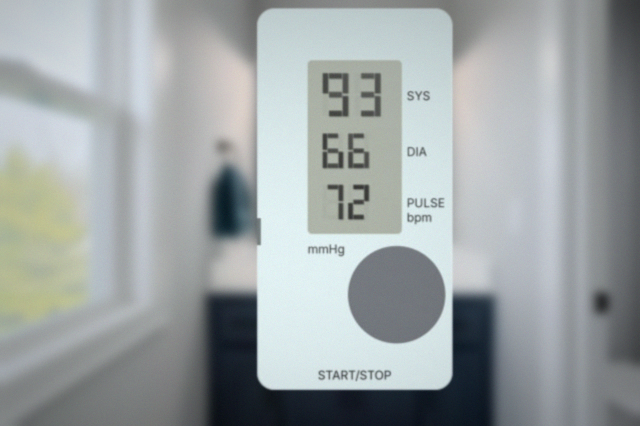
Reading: 66; mmHg
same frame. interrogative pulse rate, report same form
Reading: 72; bpm
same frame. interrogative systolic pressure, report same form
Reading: 93; mmHg
